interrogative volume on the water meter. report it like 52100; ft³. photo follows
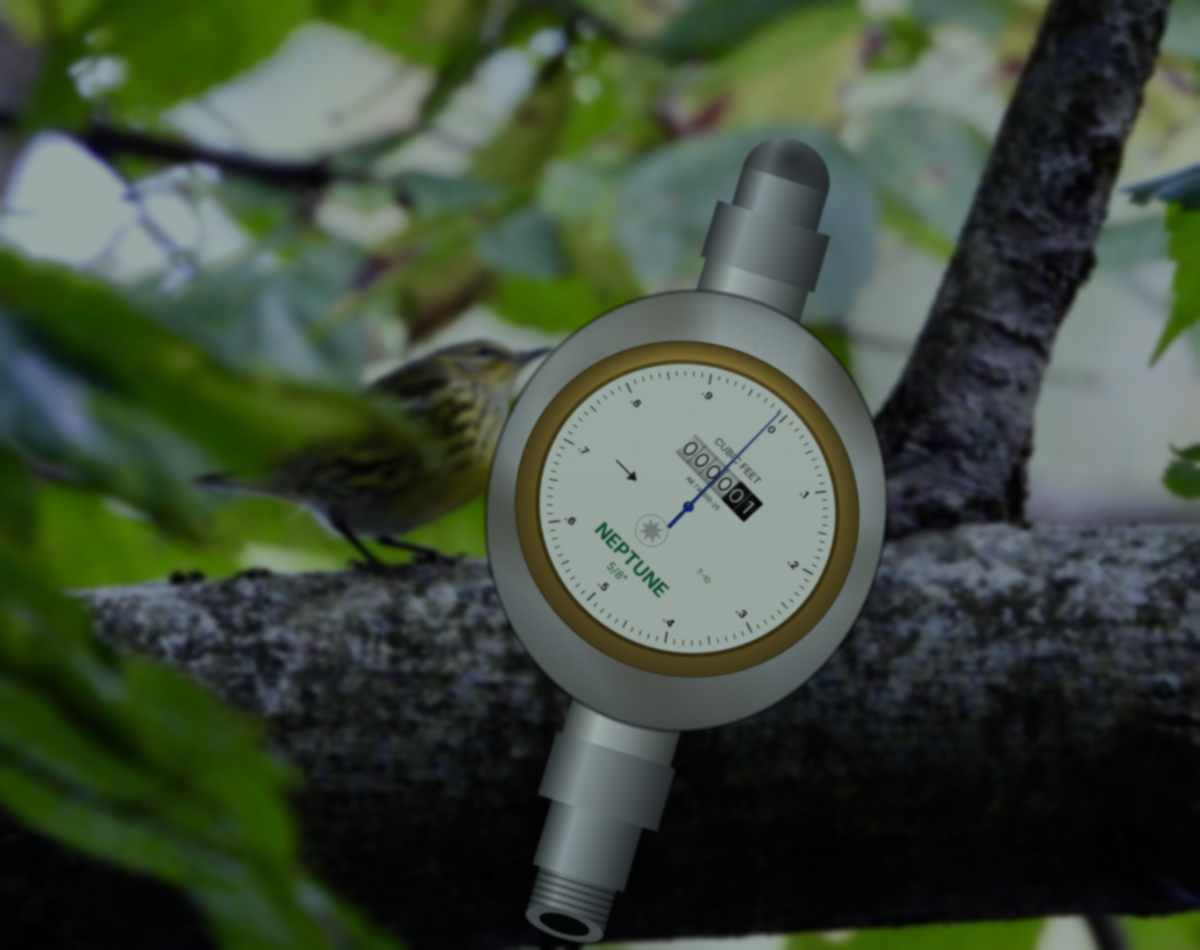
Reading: 0.99; ft³
